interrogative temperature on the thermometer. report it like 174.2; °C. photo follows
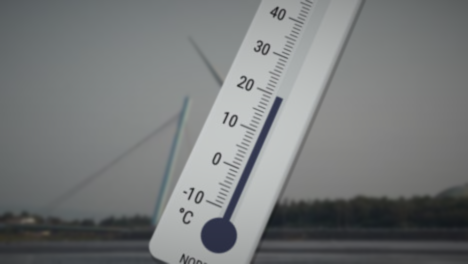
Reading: 20; °C
